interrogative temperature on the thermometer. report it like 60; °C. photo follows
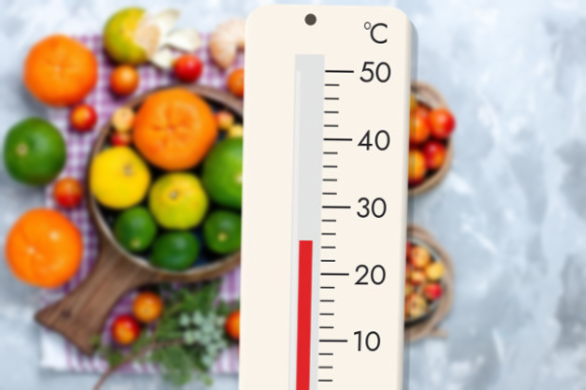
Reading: 25; °C
